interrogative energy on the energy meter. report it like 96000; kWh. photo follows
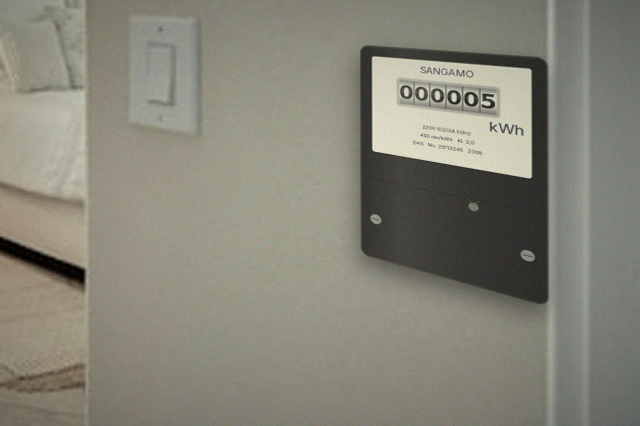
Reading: 5; kWh
